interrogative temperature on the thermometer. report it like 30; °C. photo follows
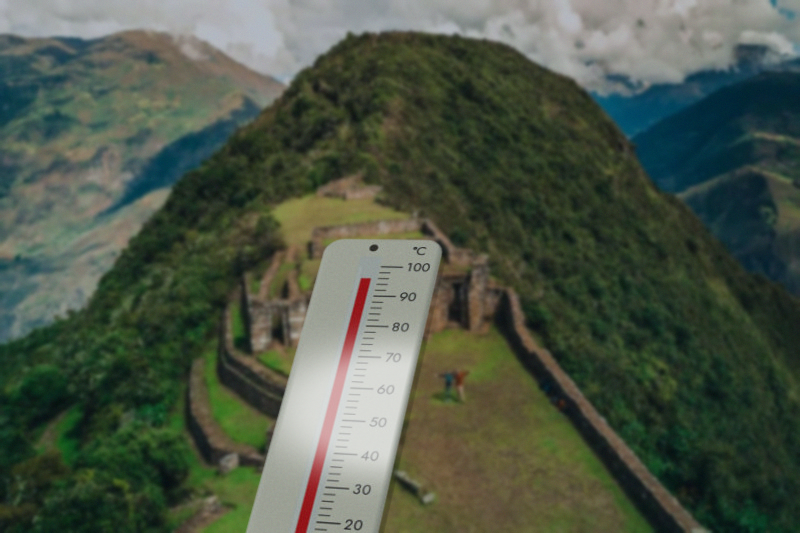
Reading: 96; °C
